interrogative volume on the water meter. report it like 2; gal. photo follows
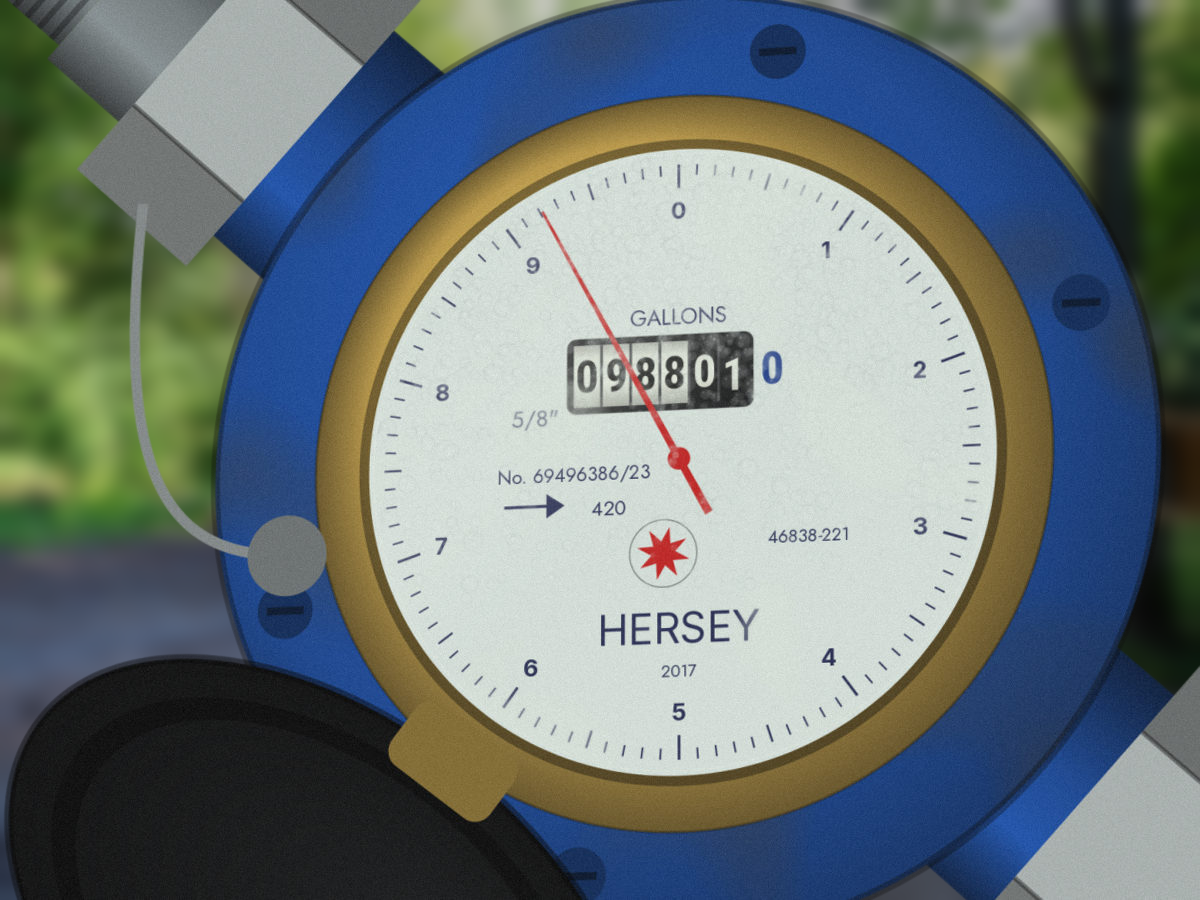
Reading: 988009.2; gal
